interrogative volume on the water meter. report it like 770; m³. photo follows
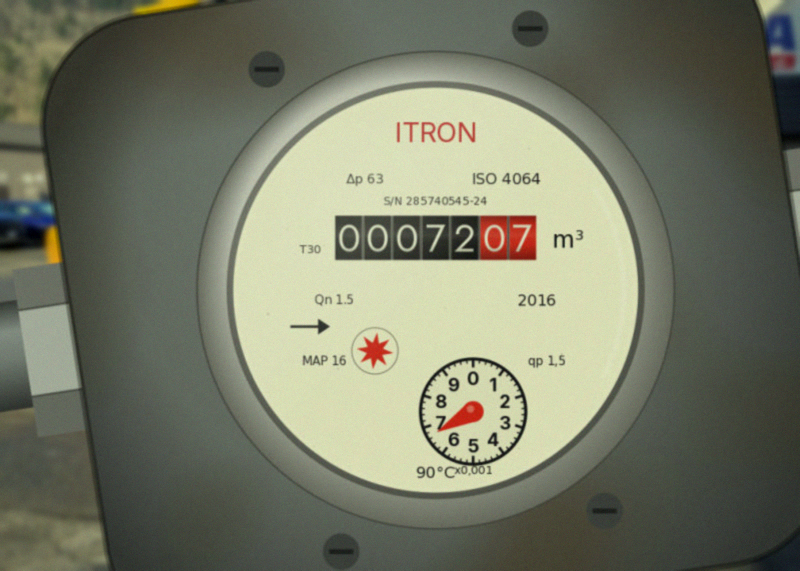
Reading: 72.076; m³
